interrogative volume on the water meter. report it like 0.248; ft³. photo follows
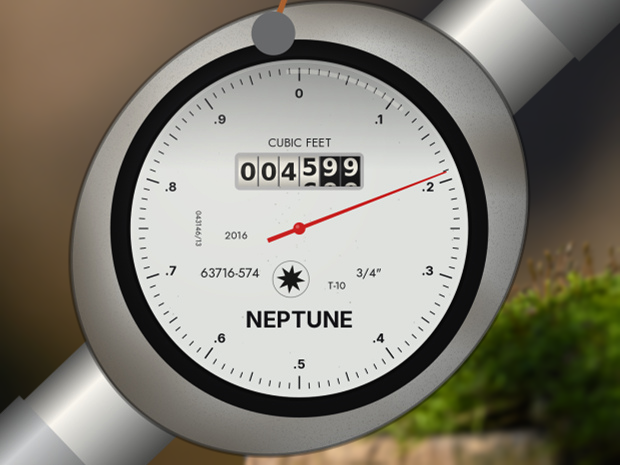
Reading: 4599.19; ft³
